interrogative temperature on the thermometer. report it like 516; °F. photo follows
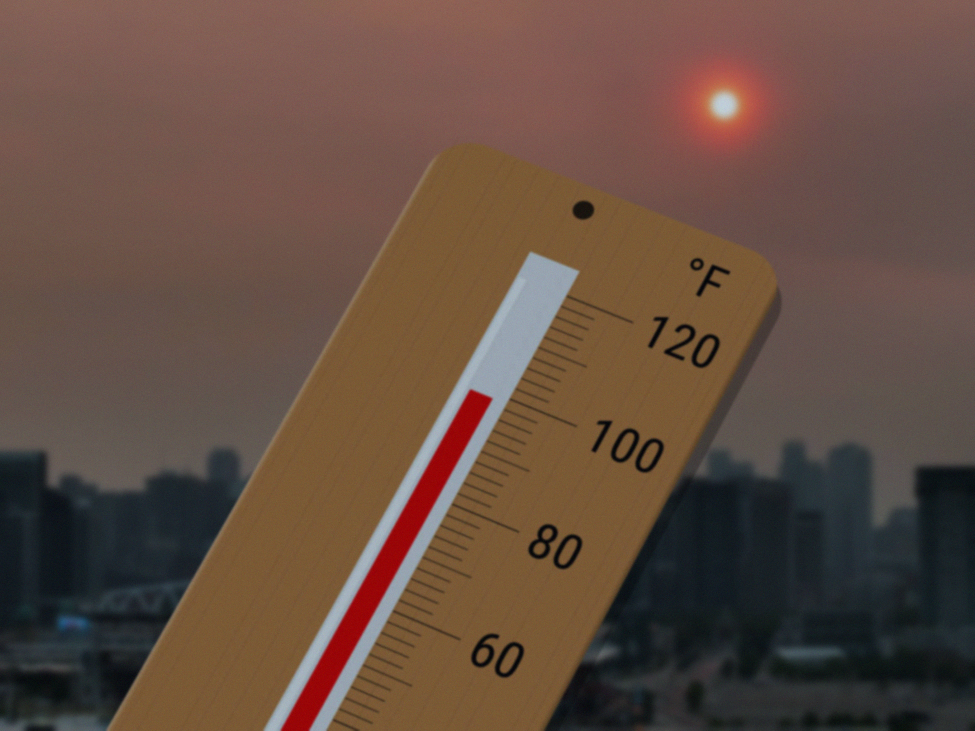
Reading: 99; °F
